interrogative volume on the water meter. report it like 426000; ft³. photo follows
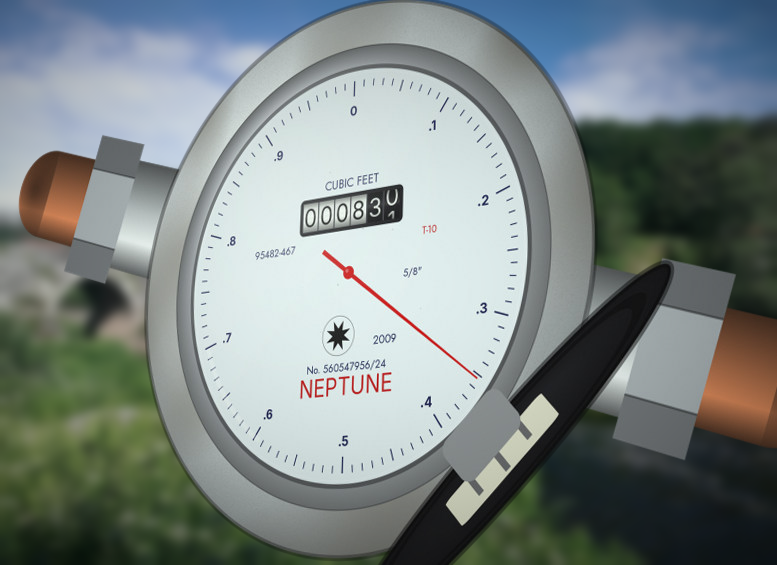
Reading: 830.35; ft³
